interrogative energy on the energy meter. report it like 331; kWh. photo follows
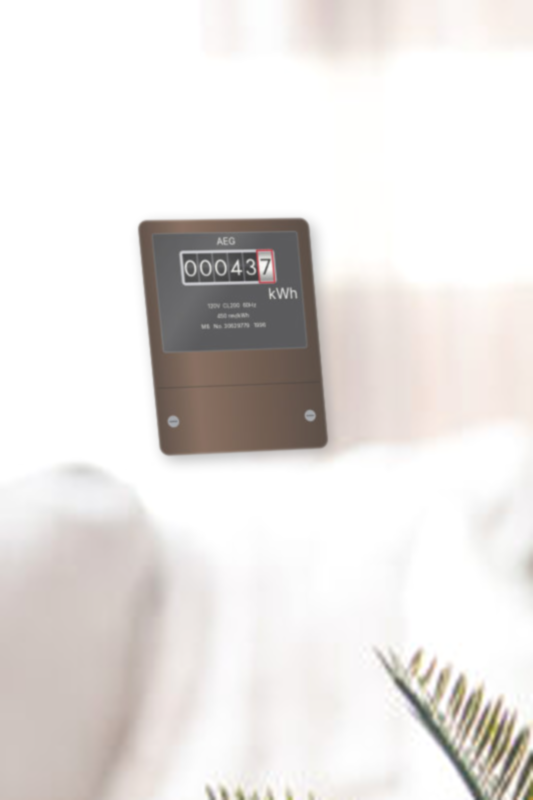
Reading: 43.7; kWh
